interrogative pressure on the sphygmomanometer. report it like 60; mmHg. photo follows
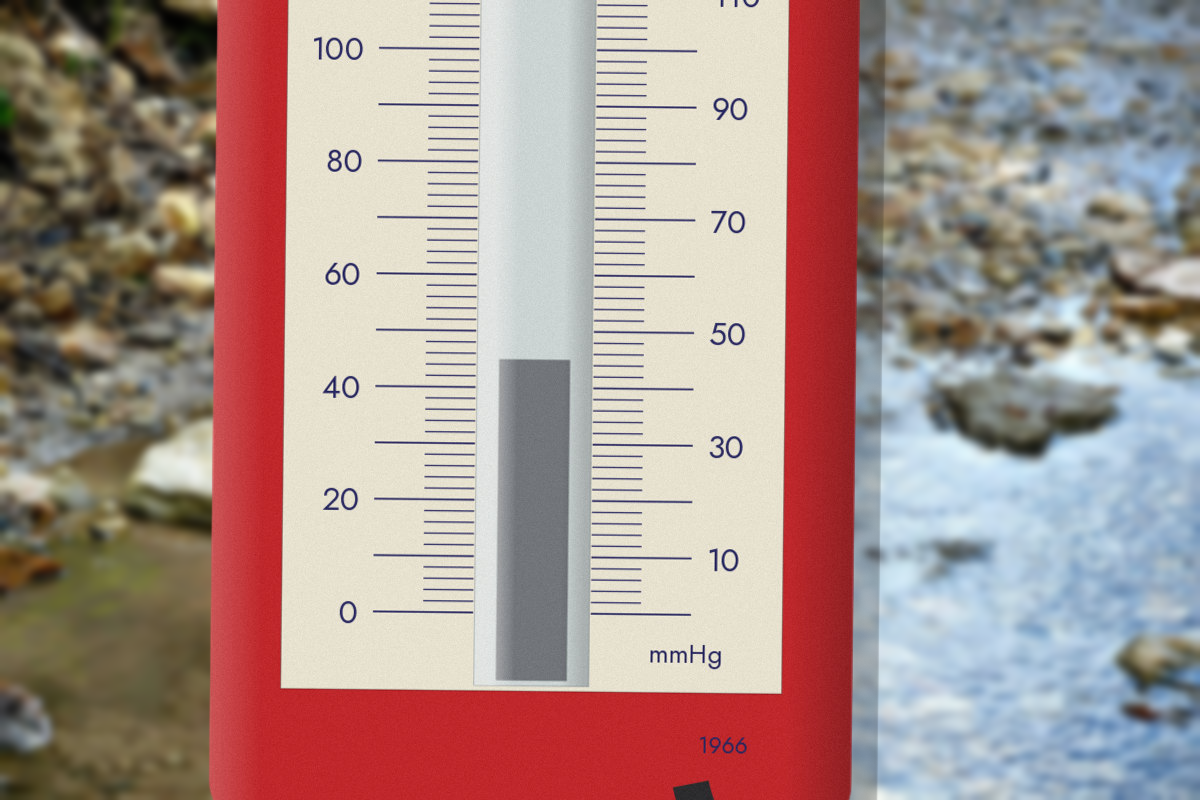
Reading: 45; mmHg
